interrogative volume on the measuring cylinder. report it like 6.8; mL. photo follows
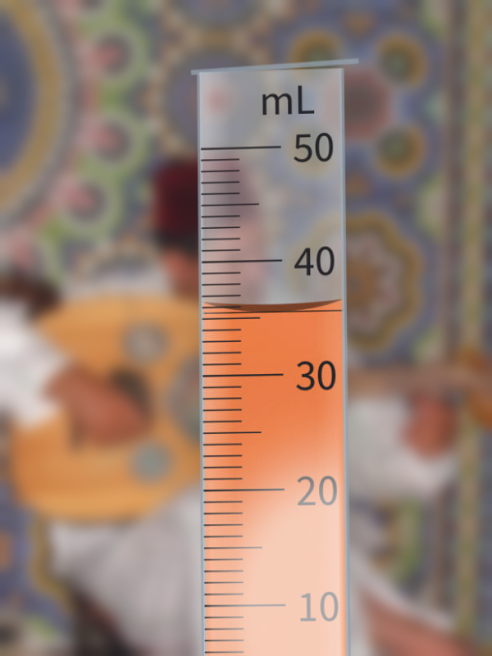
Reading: 35.5; mL
